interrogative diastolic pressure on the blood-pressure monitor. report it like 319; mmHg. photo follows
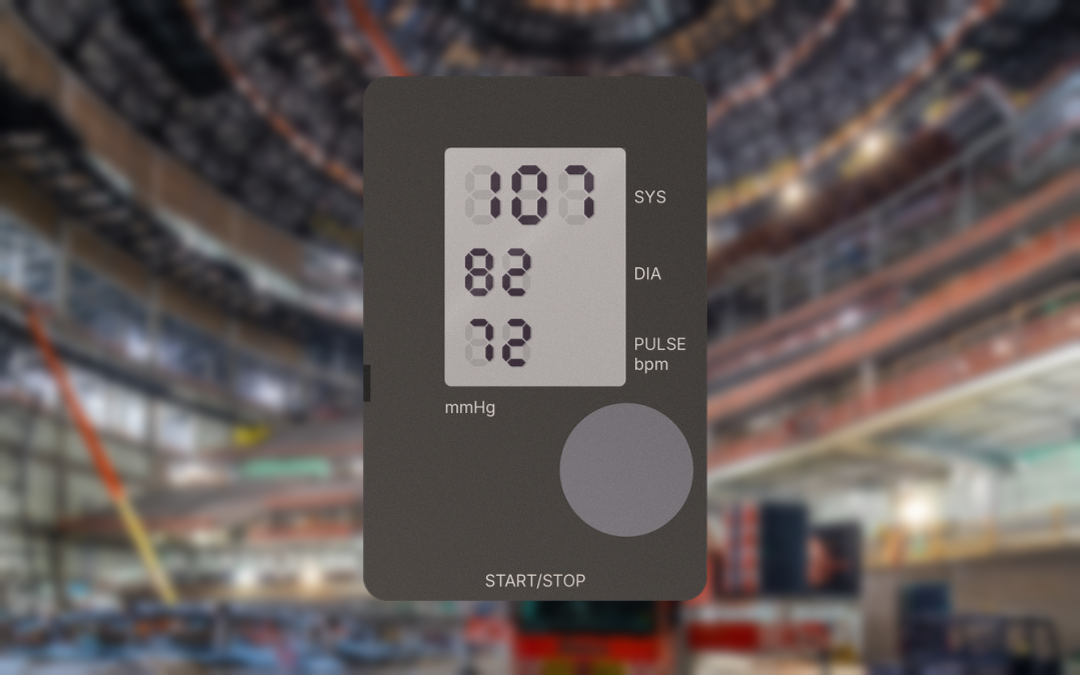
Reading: 82; mmHg
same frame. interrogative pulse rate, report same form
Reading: 72; bpm
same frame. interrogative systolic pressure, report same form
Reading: 107; mmHg
